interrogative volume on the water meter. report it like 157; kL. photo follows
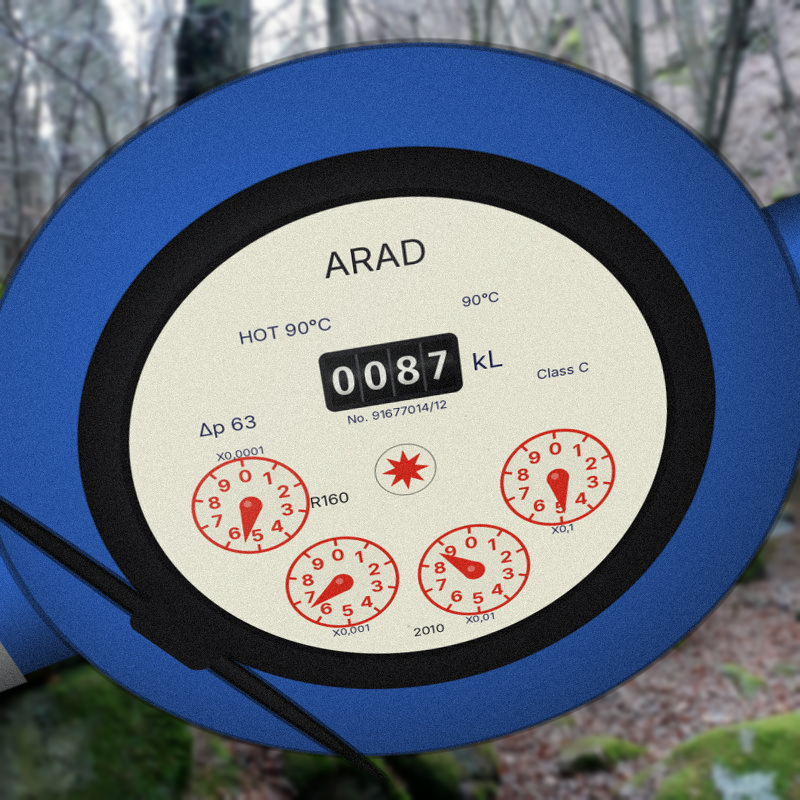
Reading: 87.4865; kL
